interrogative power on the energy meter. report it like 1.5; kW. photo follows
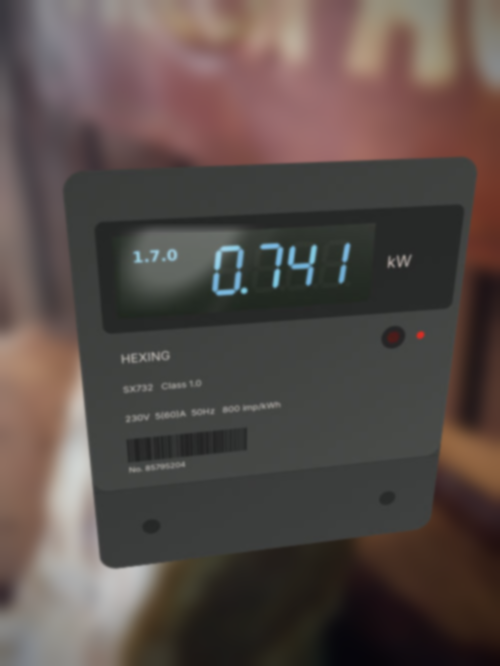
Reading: 0.741; kW
